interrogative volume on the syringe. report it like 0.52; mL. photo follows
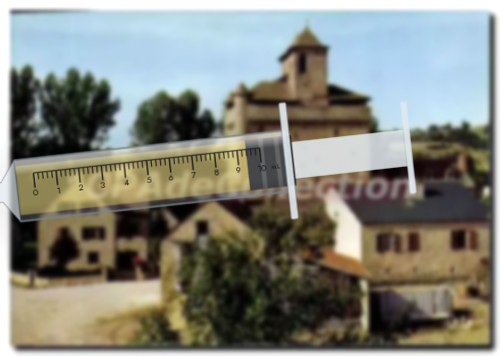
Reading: 9.4; mL
